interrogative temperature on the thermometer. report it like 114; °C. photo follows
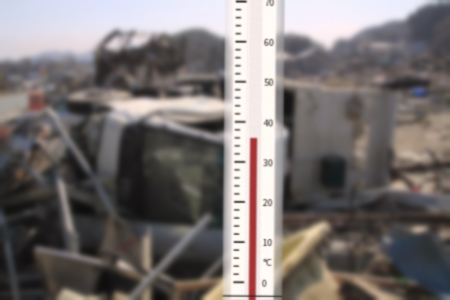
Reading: 36; °C
